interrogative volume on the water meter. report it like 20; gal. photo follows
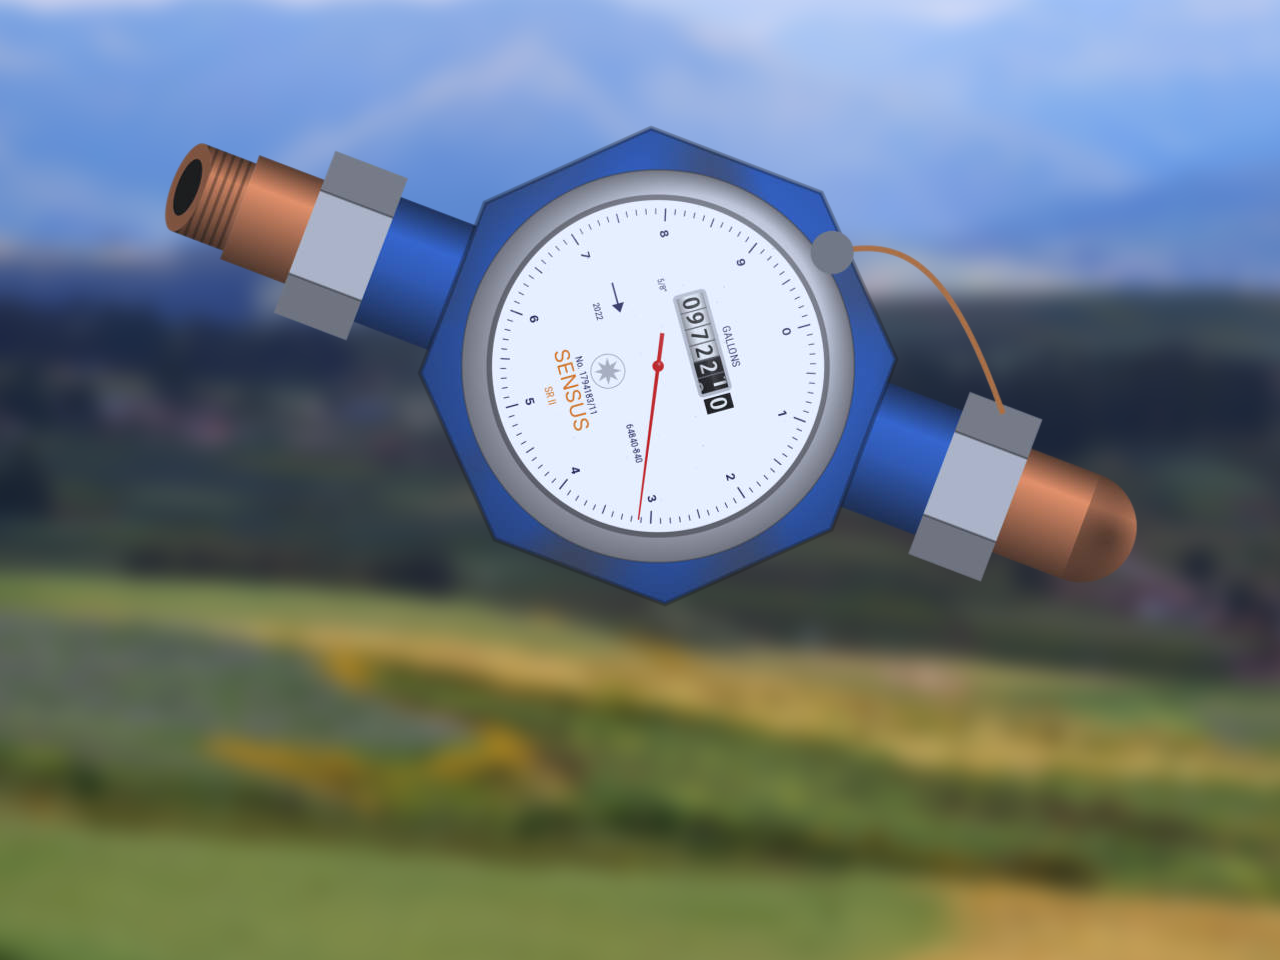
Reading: 972213.1; gal
